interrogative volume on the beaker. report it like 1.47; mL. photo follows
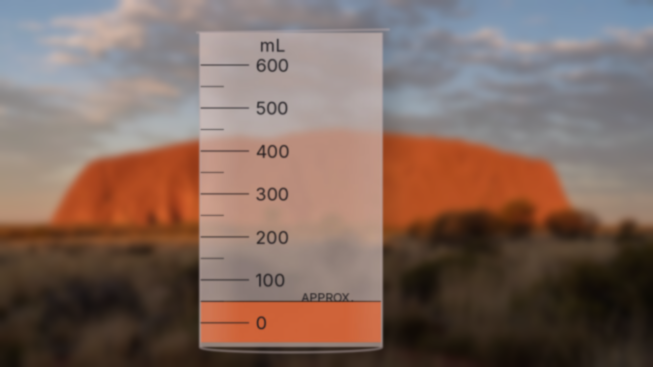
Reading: 50; mL
